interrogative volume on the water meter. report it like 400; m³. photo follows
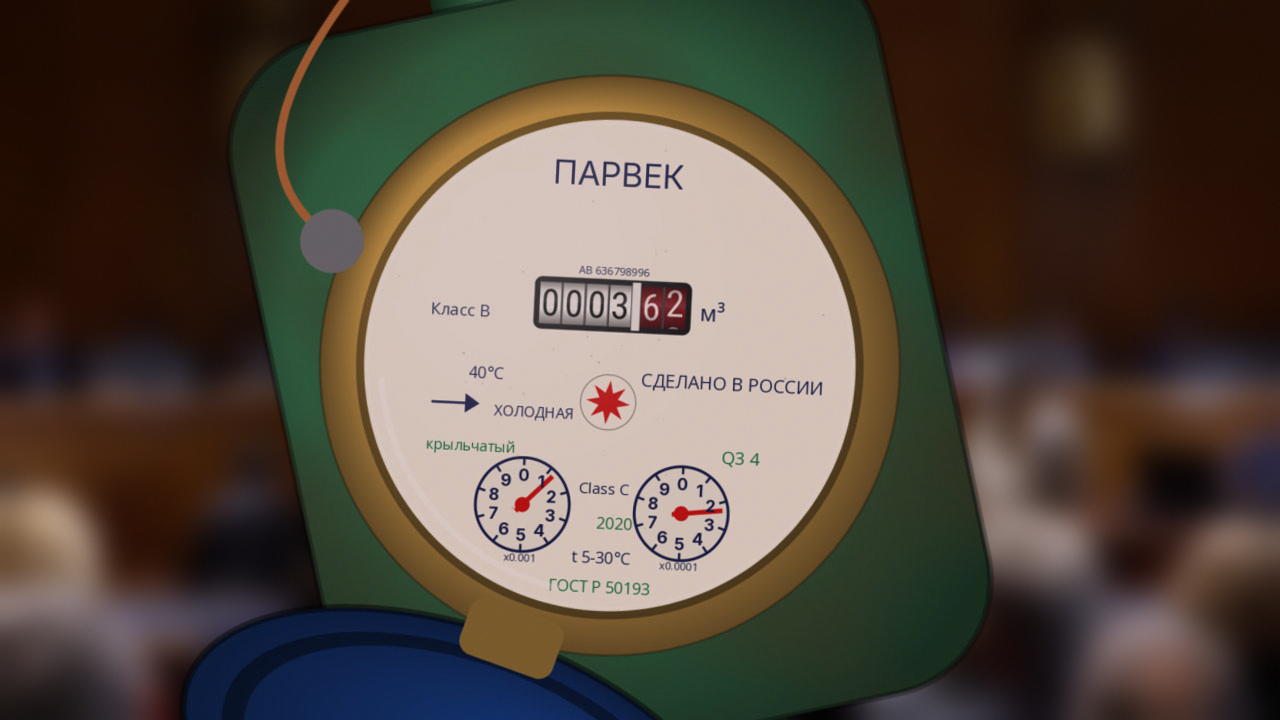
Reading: 3.6212; m³
